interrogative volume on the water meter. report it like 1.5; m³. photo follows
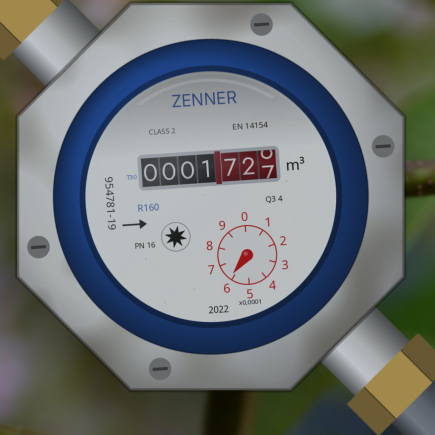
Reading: 1.7266; m³
